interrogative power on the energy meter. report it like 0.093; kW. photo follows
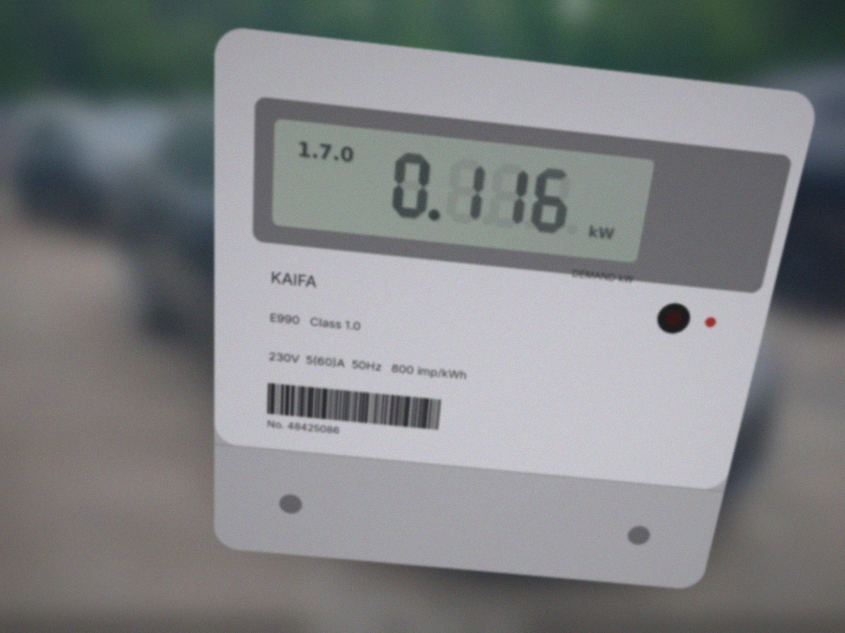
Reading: 0.116; kW
